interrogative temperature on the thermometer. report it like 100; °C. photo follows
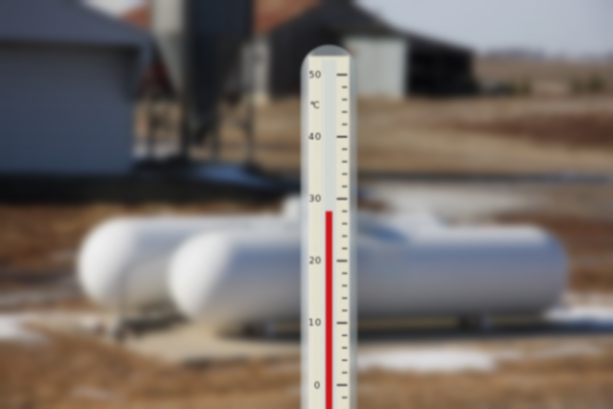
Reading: 28; °C
